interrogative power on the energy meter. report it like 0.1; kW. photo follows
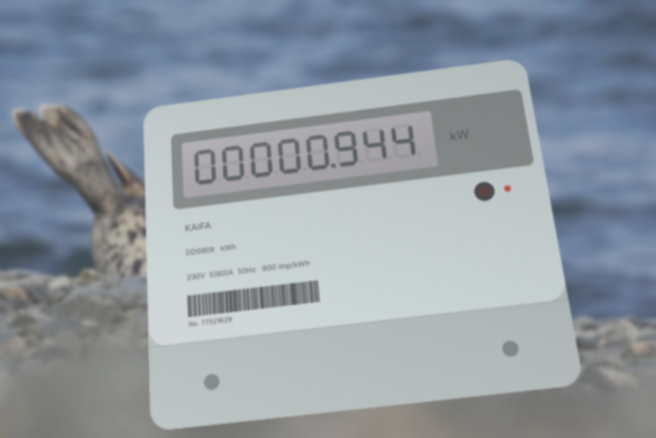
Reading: 0.944; kW
